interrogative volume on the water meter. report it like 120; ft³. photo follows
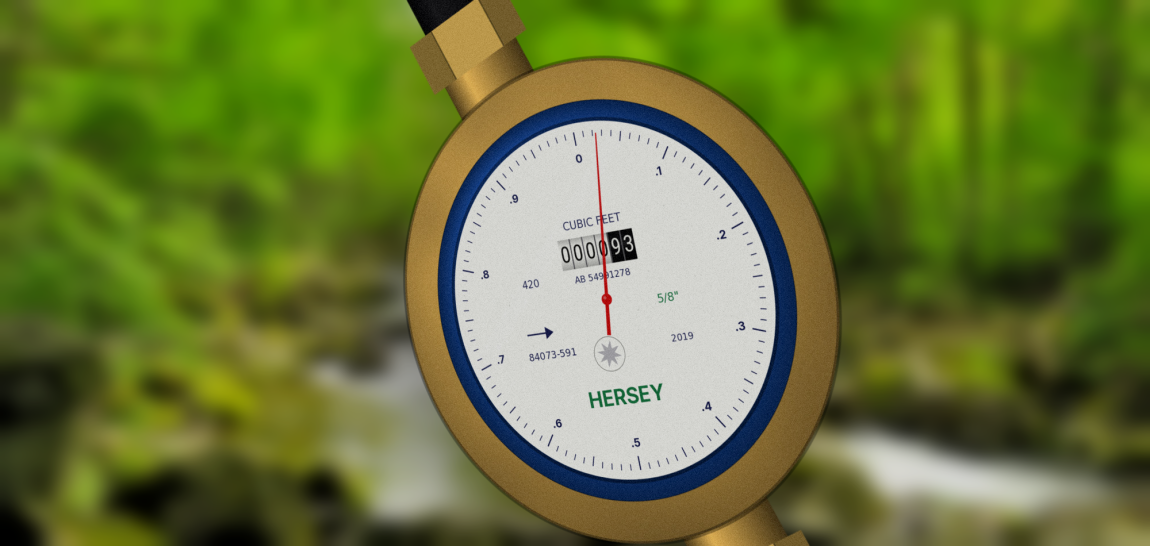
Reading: 93.02; ft³
